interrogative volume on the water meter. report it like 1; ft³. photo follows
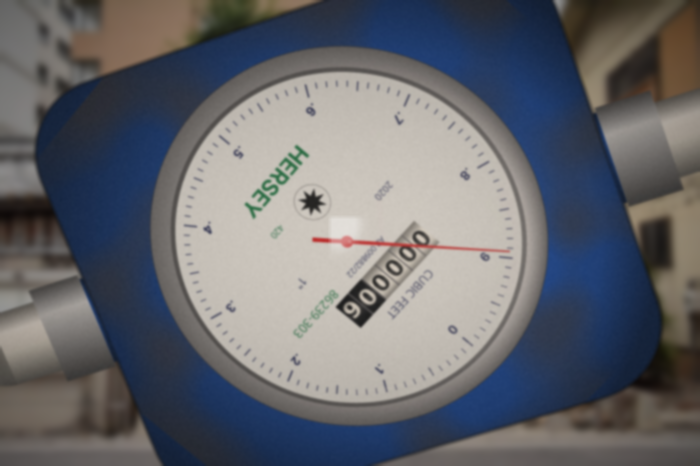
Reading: 5.89; ft³
